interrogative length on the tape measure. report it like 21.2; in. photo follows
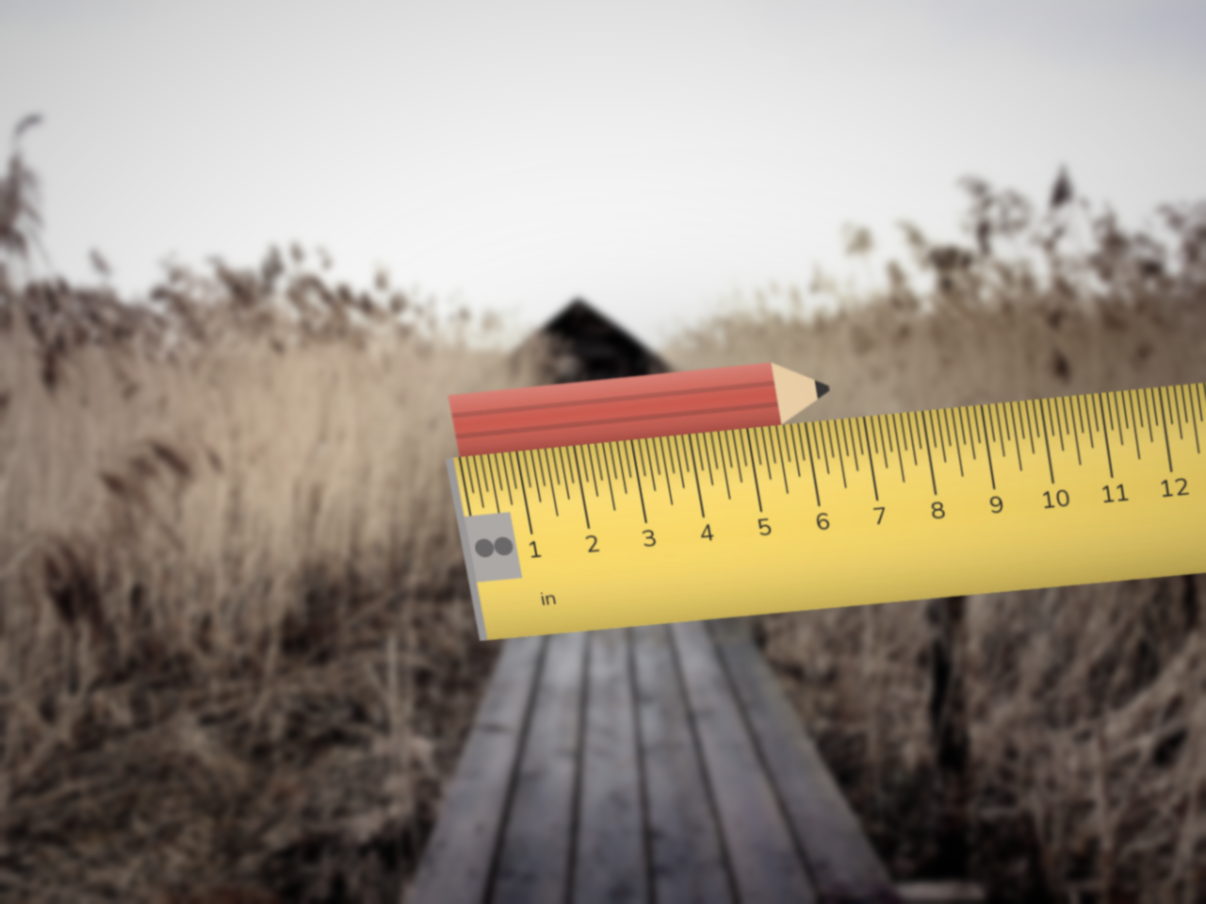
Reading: 6.5; in
